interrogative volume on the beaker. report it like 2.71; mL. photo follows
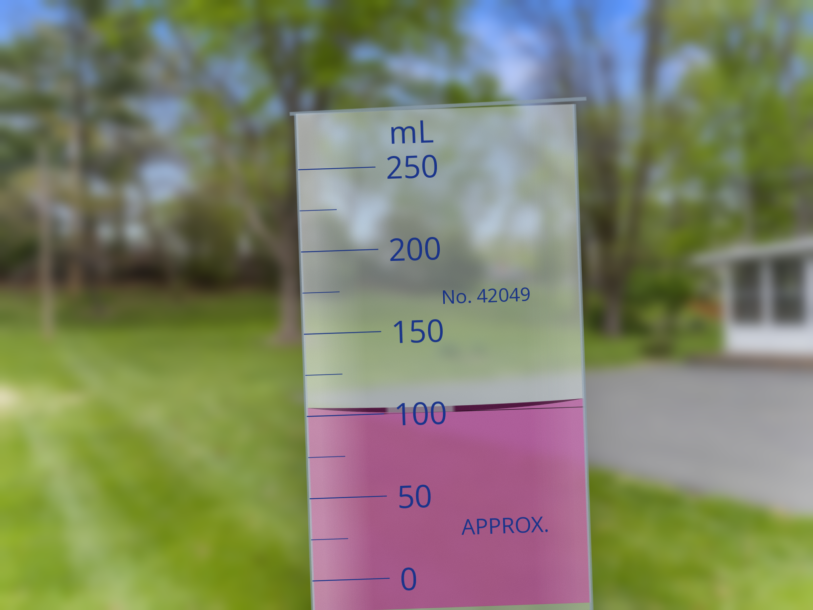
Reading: 100; mL
